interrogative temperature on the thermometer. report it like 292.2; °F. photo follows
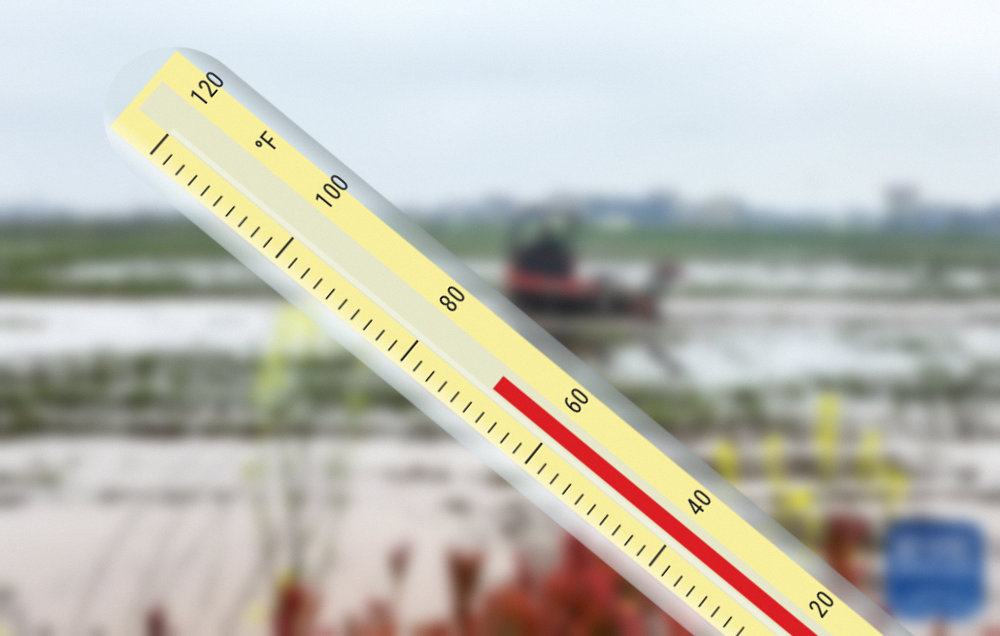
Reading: 69; °F
